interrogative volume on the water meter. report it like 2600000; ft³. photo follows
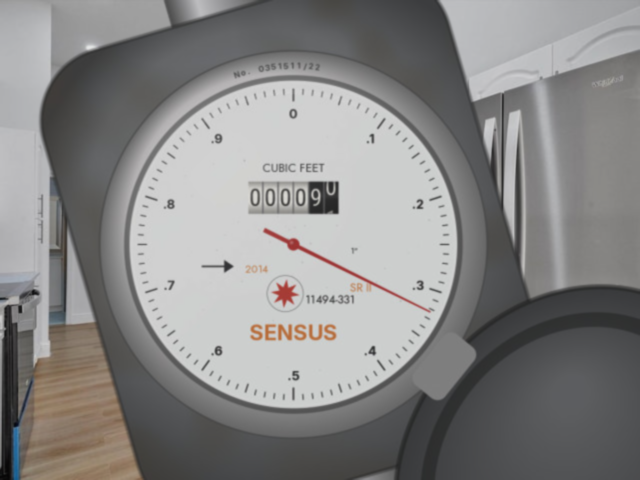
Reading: 90.32; ft³
